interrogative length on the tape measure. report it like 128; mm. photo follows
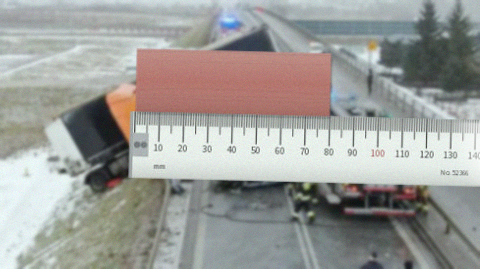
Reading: 80; mm
